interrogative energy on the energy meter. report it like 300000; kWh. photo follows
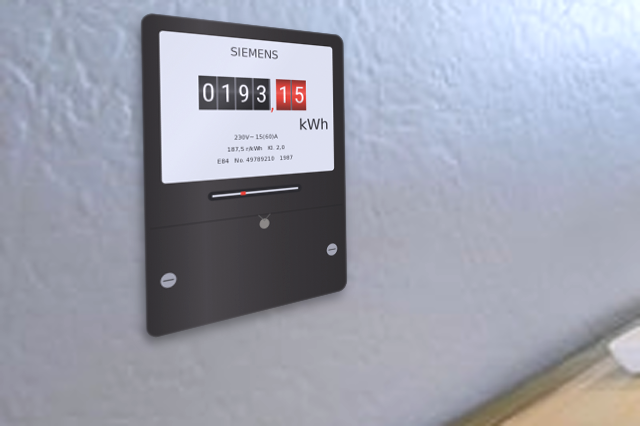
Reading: 193.15; kWh
